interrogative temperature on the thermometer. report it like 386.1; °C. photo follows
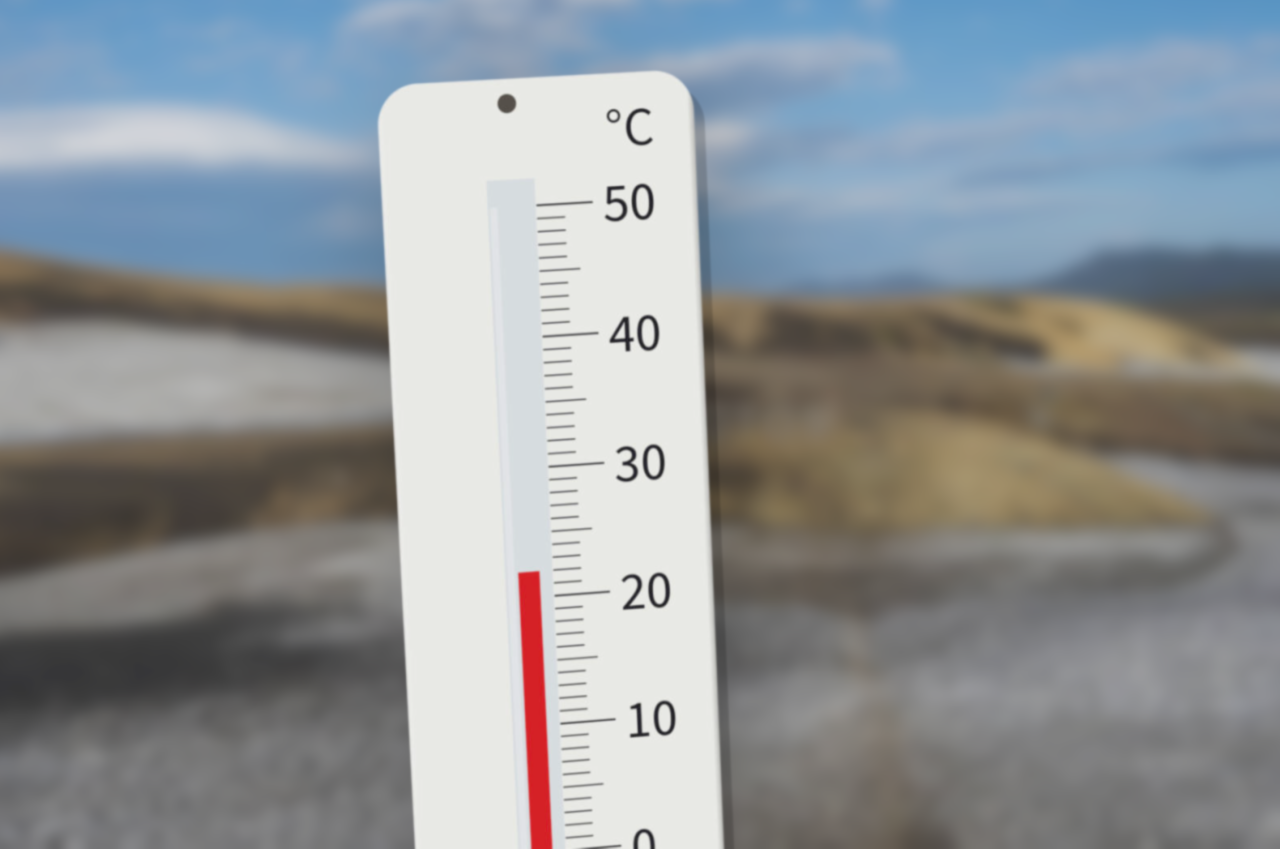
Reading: 22; °C
